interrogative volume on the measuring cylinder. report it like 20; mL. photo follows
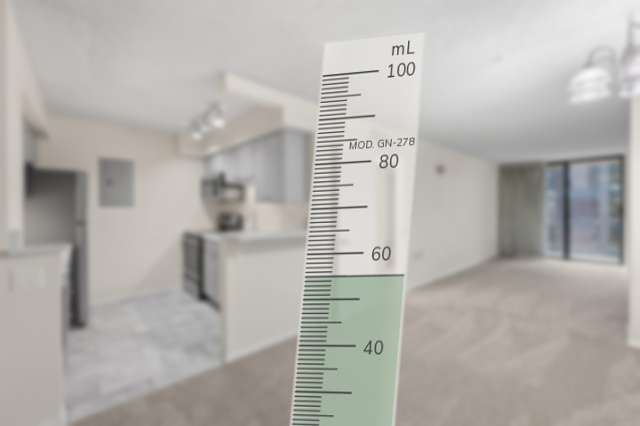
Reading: 55; mL
